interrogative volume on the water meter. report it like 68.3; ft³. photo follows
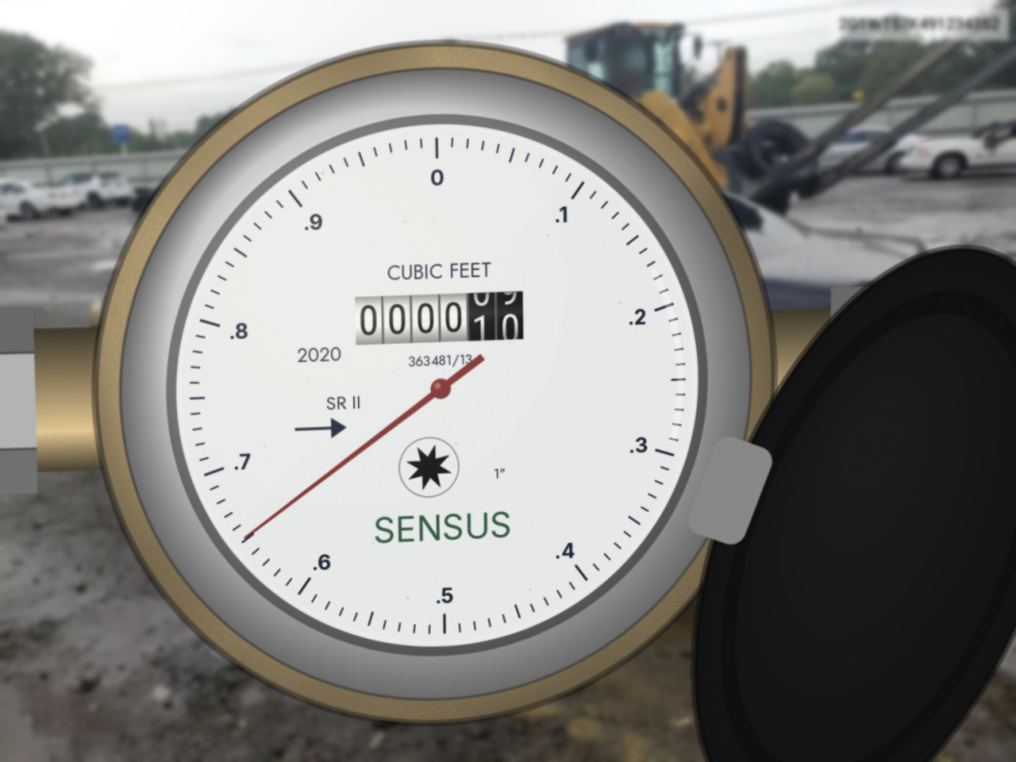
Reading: 9.65; ft³
